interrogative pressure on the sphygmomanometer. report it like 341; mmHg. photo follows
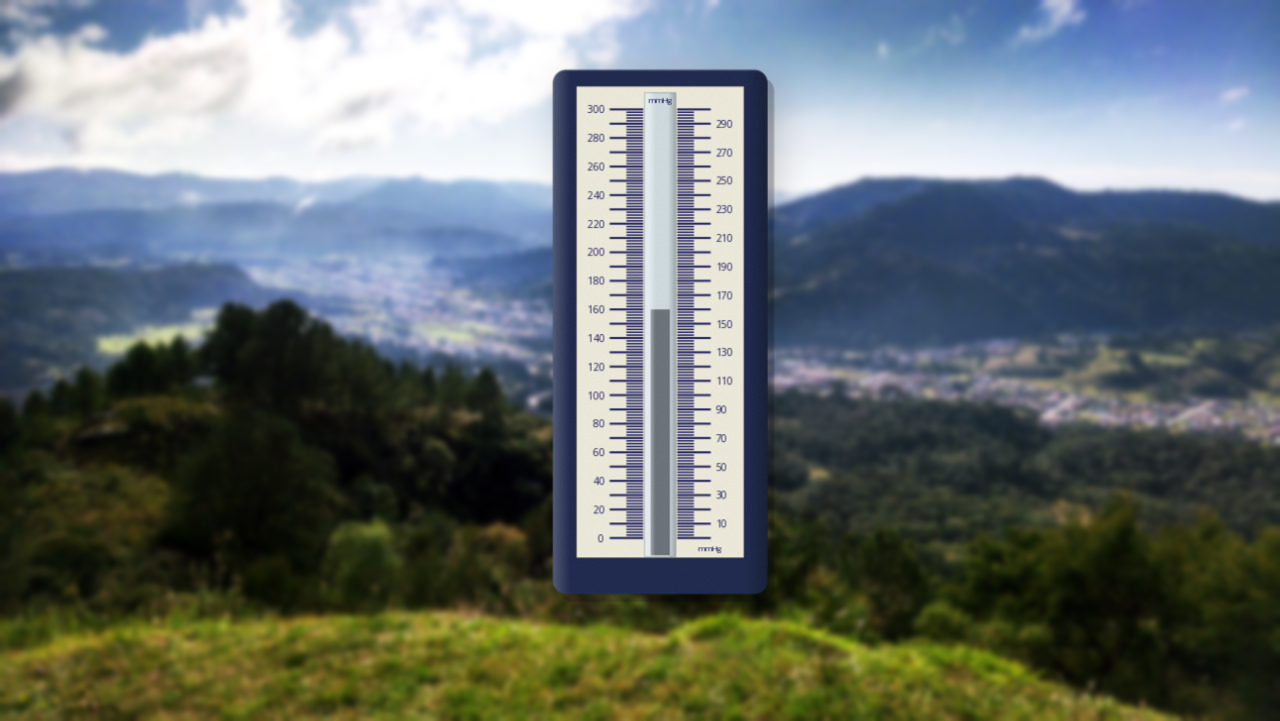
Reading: 160; mmHg
